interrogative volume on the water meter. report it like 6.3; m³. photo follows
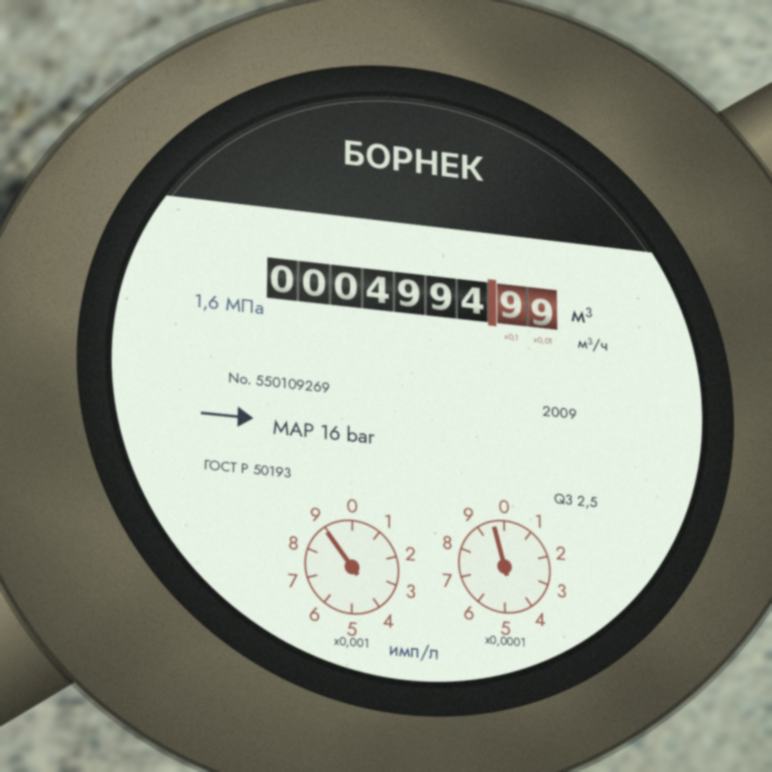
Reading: 4994.9889; m³
